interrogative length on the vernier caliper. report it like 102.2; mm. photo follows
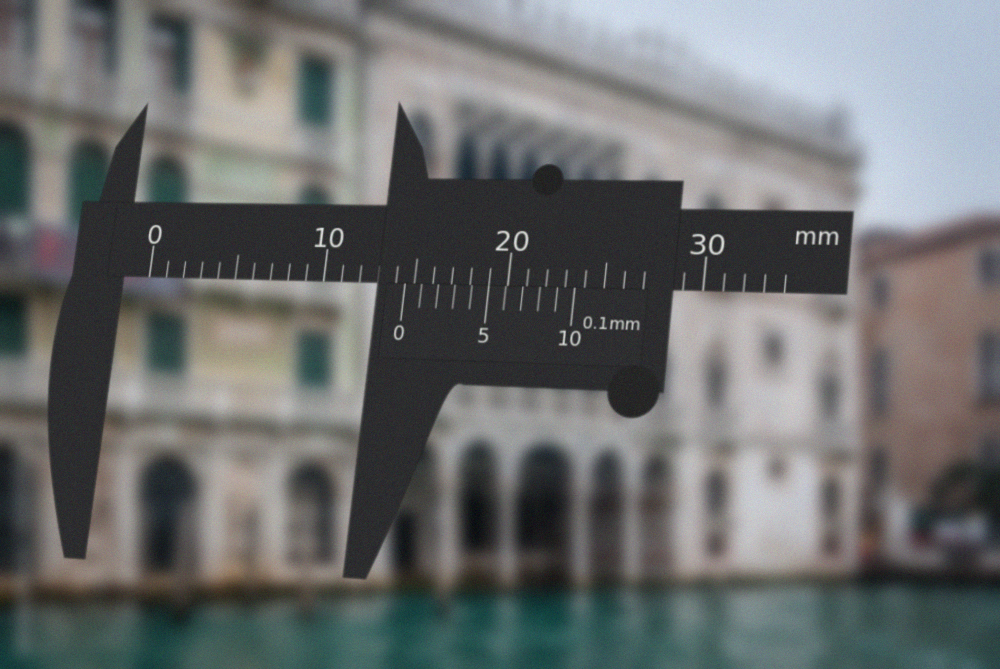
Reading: 14.5; mm
